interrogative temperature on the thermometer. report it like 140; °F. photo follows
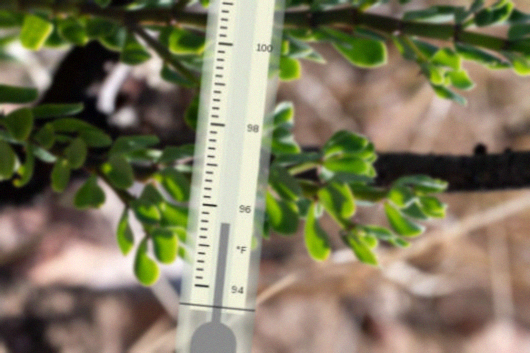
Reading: 95.6; °F
